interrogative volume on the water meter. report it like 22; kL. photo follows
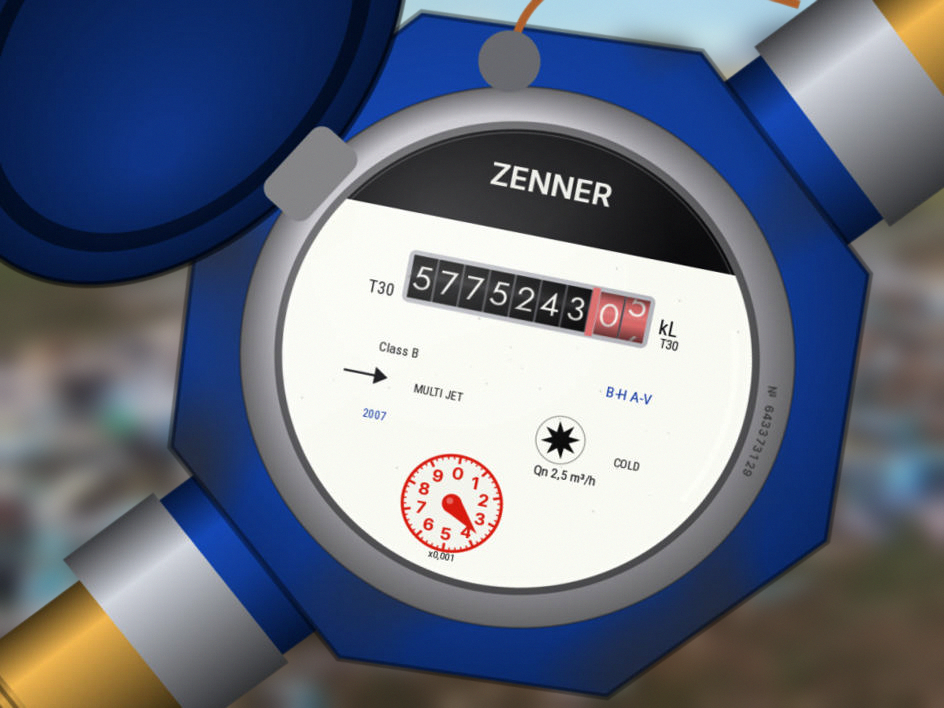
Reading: 5775243.053; kL
